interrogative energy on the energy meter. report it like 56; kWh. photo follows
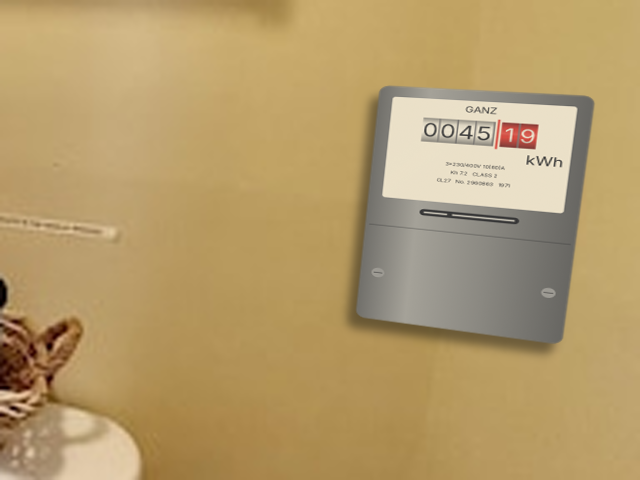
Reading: 45.19; kWh
